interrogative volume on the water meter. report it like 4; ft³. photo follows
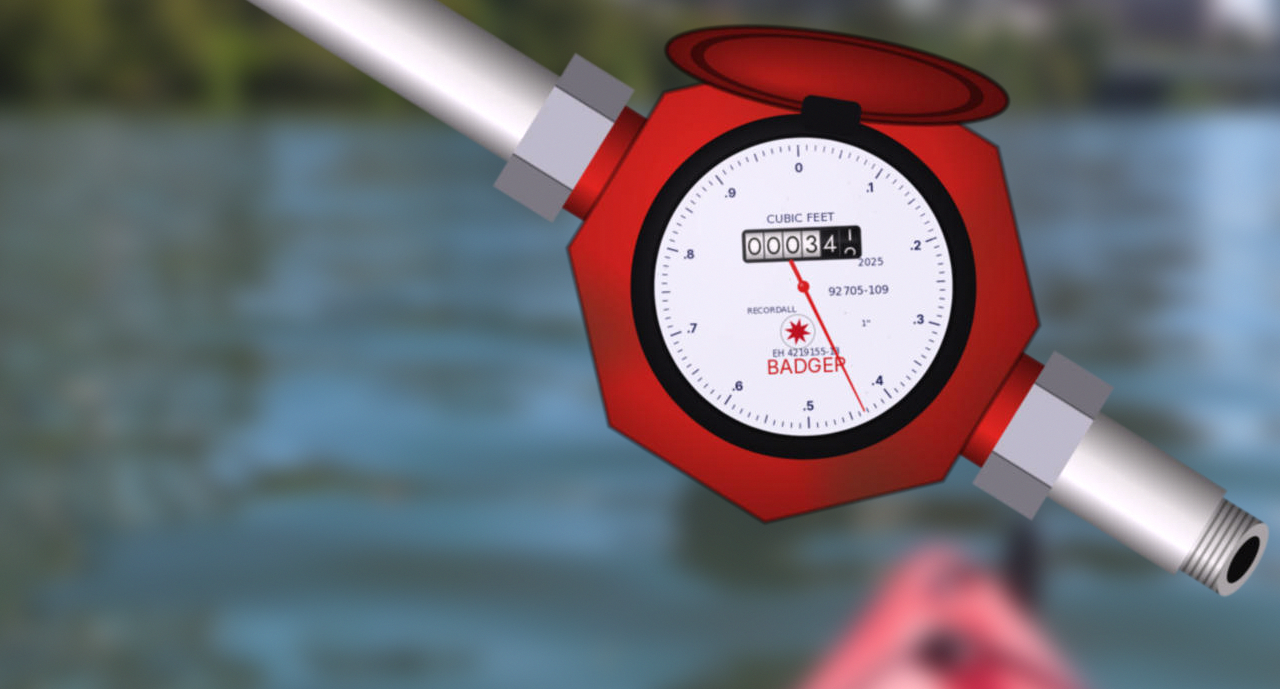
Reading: 341.43; ft³
